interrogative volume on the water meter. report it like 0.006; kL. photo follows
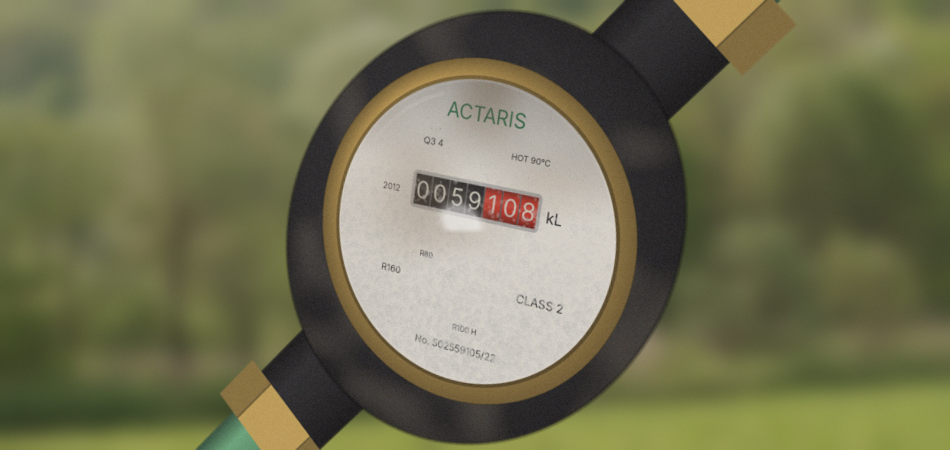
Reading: 59.108; kL
